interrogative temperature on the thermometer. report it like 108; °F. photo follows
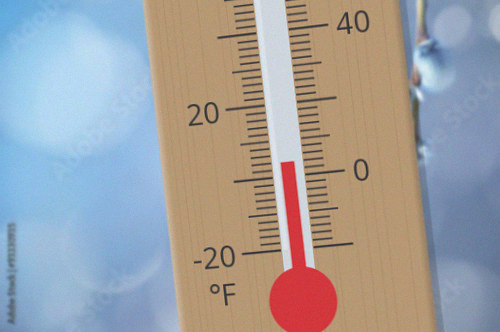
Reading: 4; °F
